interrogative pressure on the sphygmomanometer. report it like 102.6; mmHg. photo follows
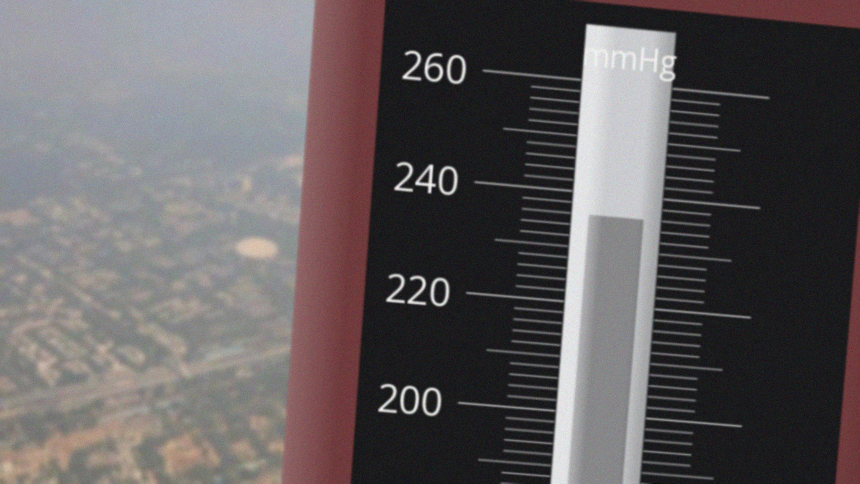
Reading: 236; mmHg
